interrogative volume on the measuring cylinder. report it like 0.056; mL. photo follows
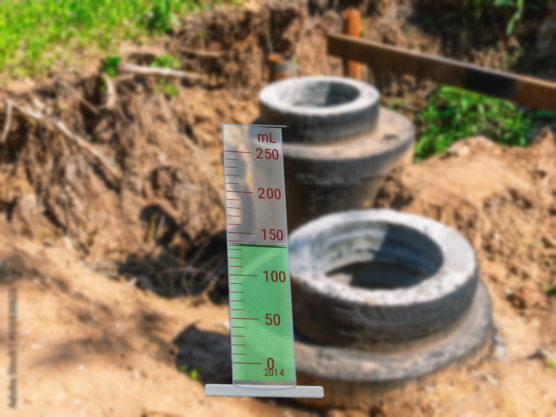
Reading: 135; mL
